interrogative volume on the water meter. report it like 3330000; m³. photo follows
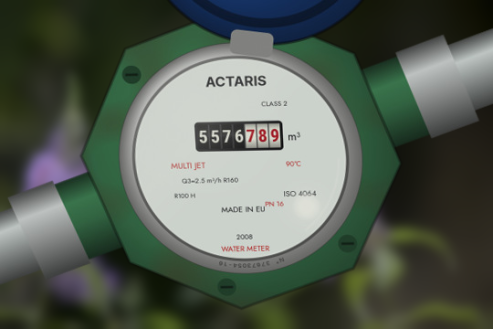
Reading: 5576.789; m³
